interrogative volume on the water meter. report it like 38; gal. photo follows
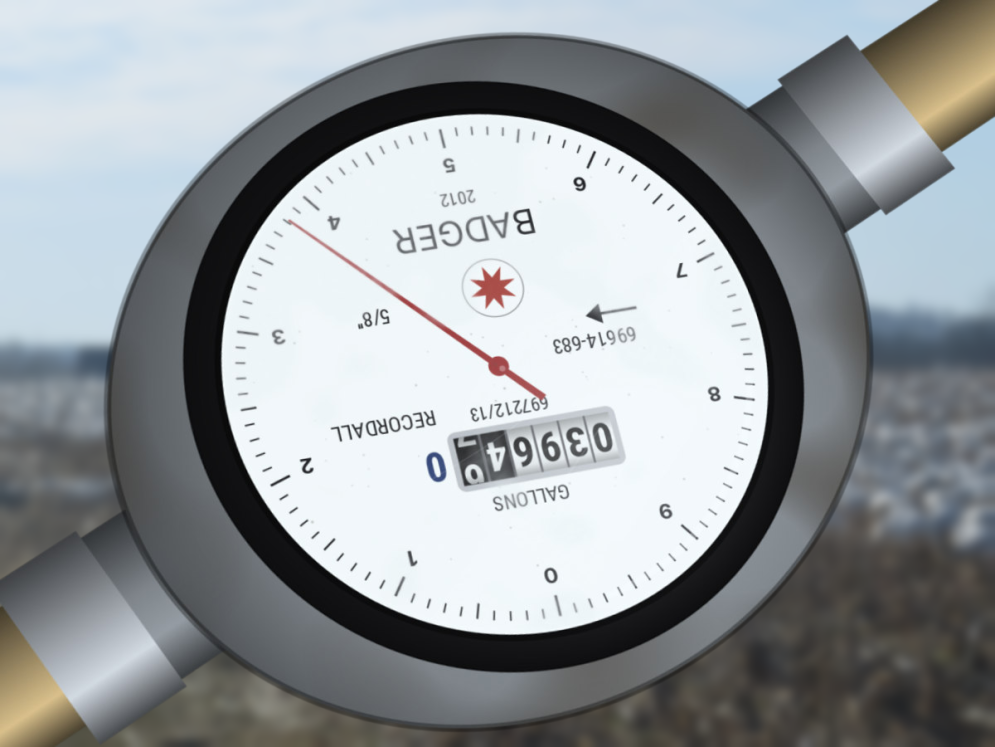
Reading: 396463.8; gal
